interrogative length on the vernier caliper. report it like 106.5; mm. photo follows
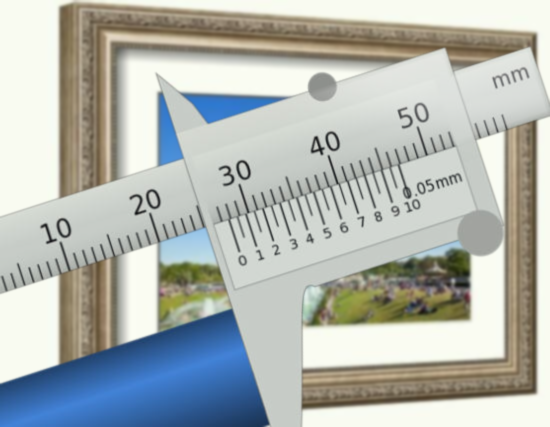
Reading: 27.8; mm
